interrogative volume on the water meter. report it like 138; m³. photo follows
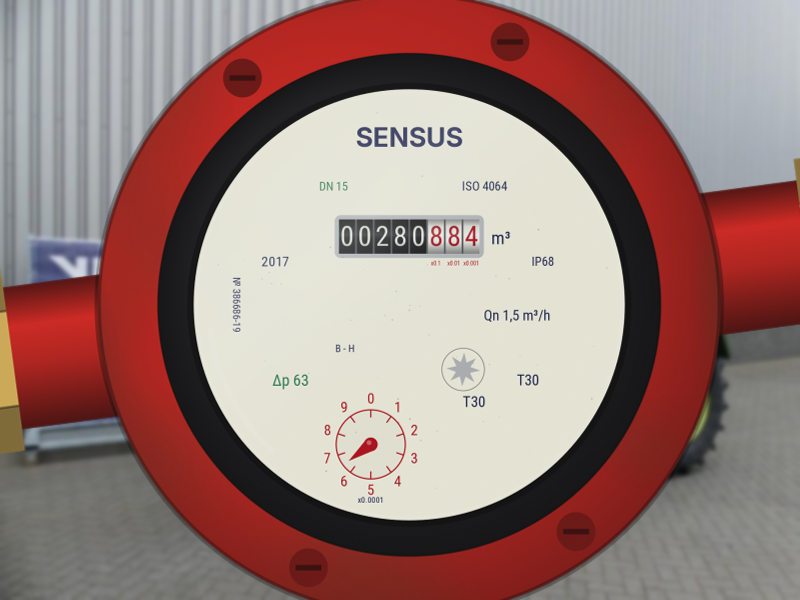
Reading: 280.8846; m³
